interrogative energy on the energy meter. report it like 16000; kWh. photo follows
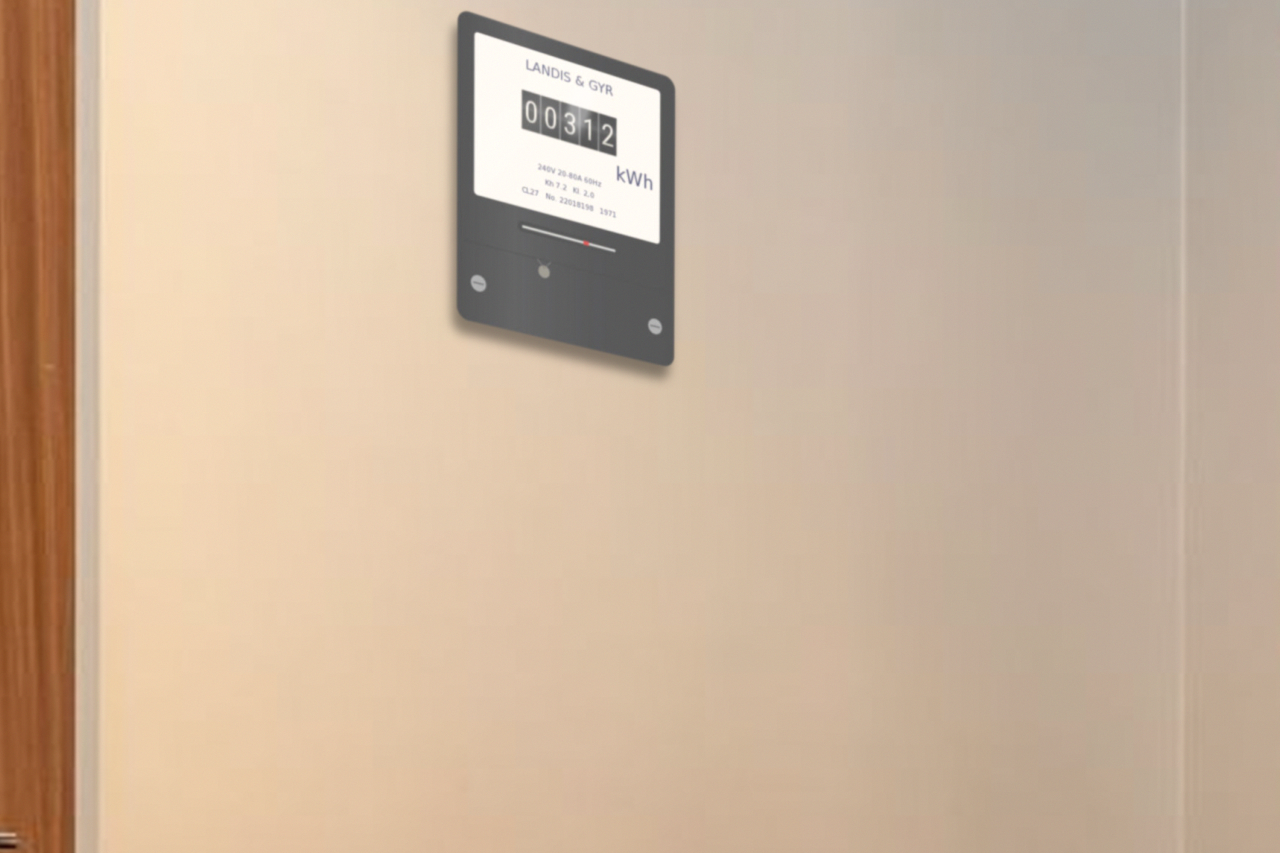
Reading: 312; kWh
